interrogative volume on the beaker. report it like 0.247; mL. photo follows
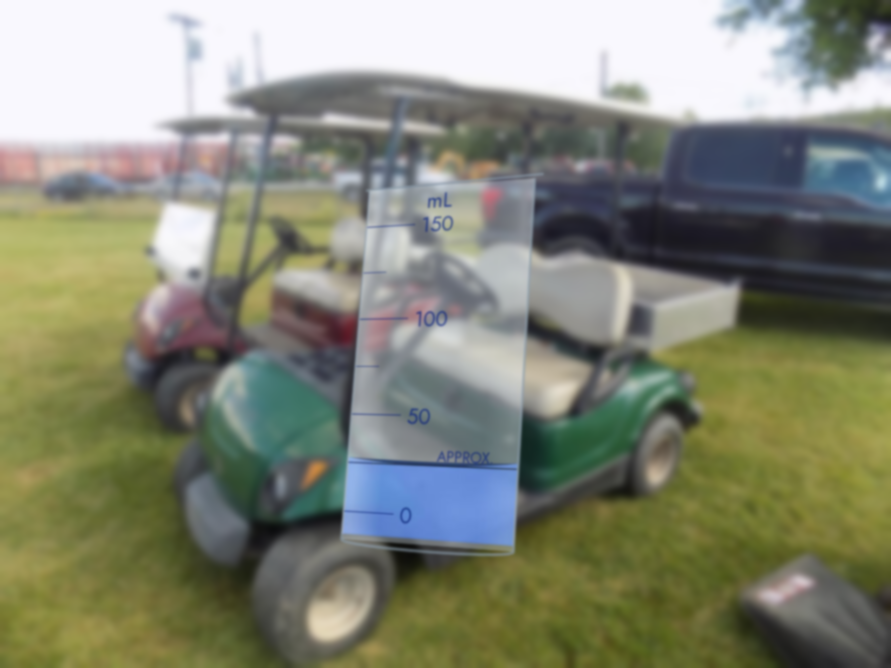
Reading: 25; mL
